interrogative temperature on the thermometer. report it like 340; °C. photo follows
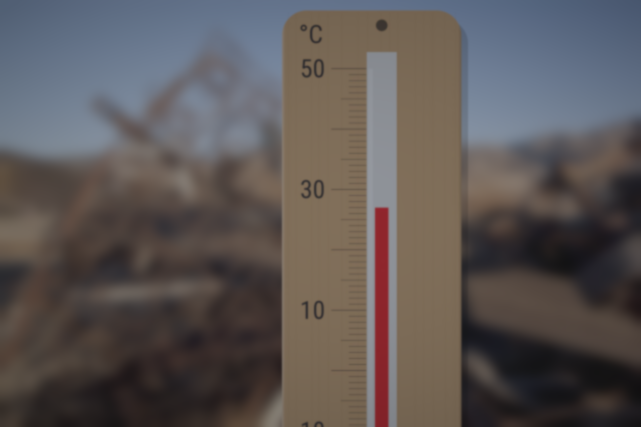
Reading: 27; °C
